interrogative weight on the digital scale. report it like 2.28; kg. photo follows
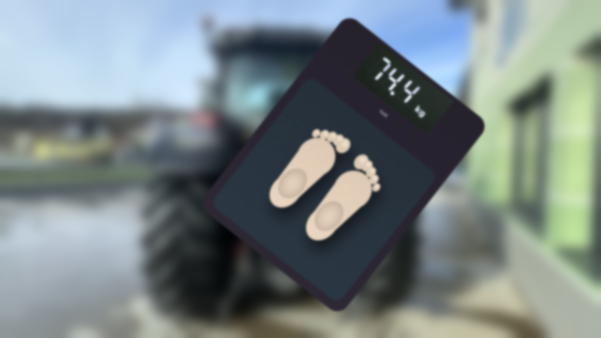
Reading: 74.4; kg
